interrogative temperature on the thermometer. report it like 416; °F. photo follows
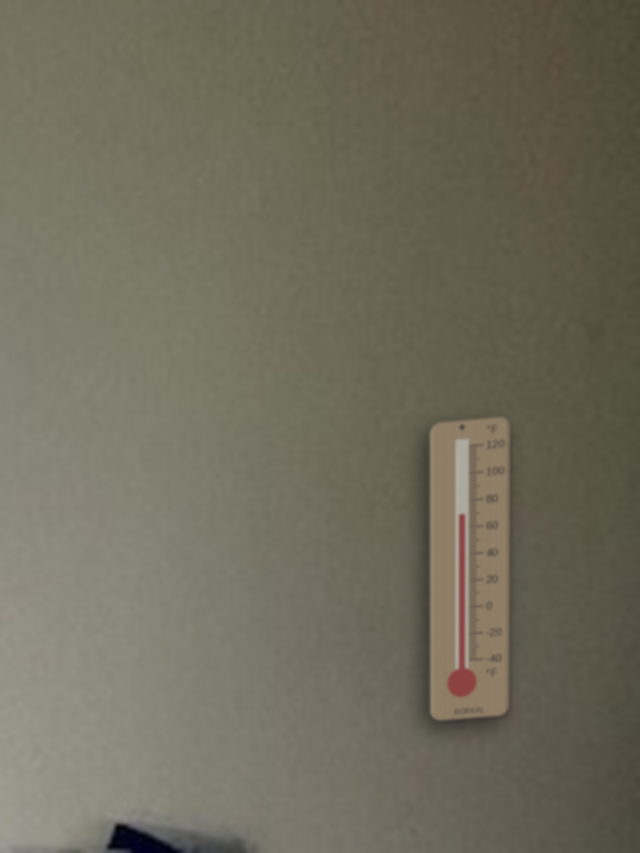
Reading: 70; °F
